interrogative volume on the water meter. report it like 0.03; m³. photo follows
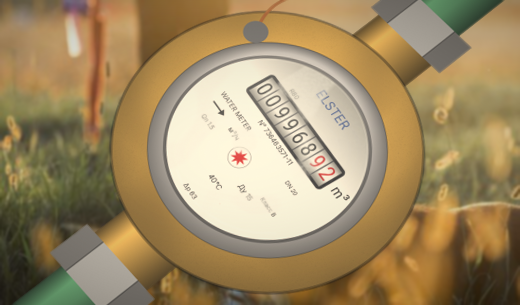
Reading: 9968.92; m³
